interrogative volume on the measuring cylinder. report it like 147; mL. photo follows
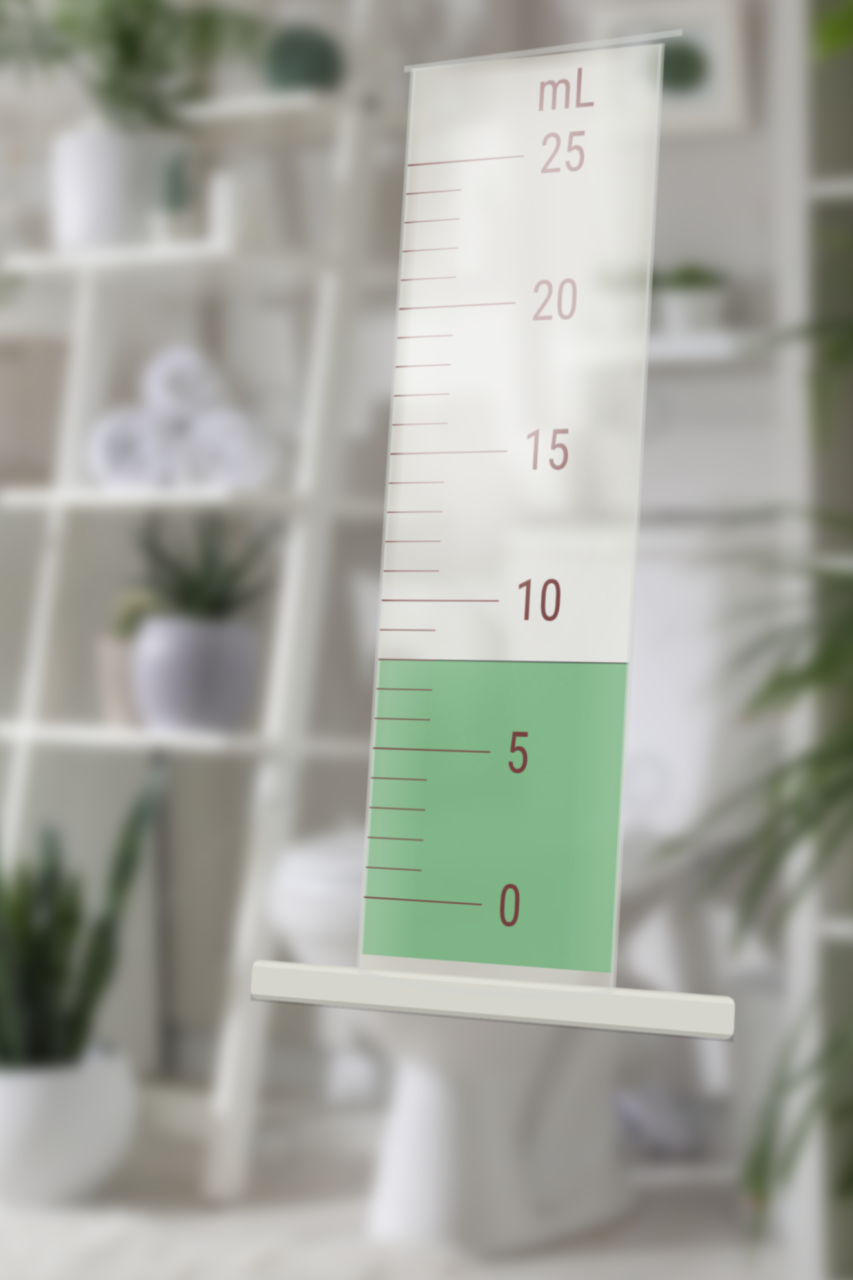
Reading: 8; mL
